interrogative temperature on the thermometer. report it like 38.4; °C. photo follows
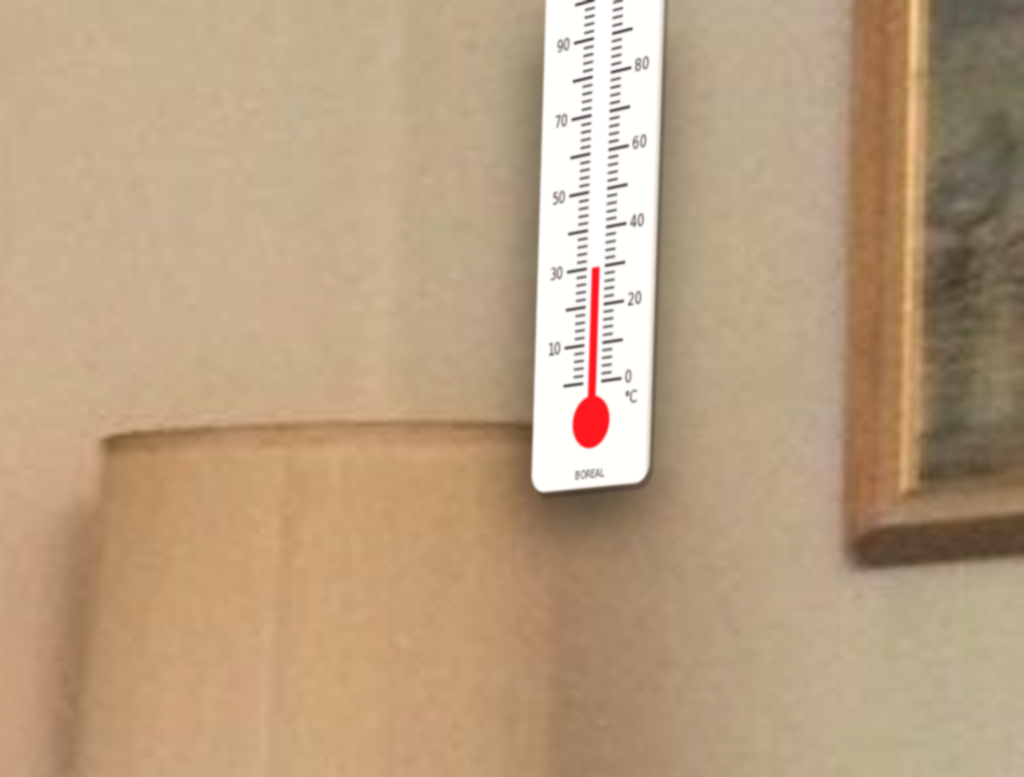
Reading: 30; °C
